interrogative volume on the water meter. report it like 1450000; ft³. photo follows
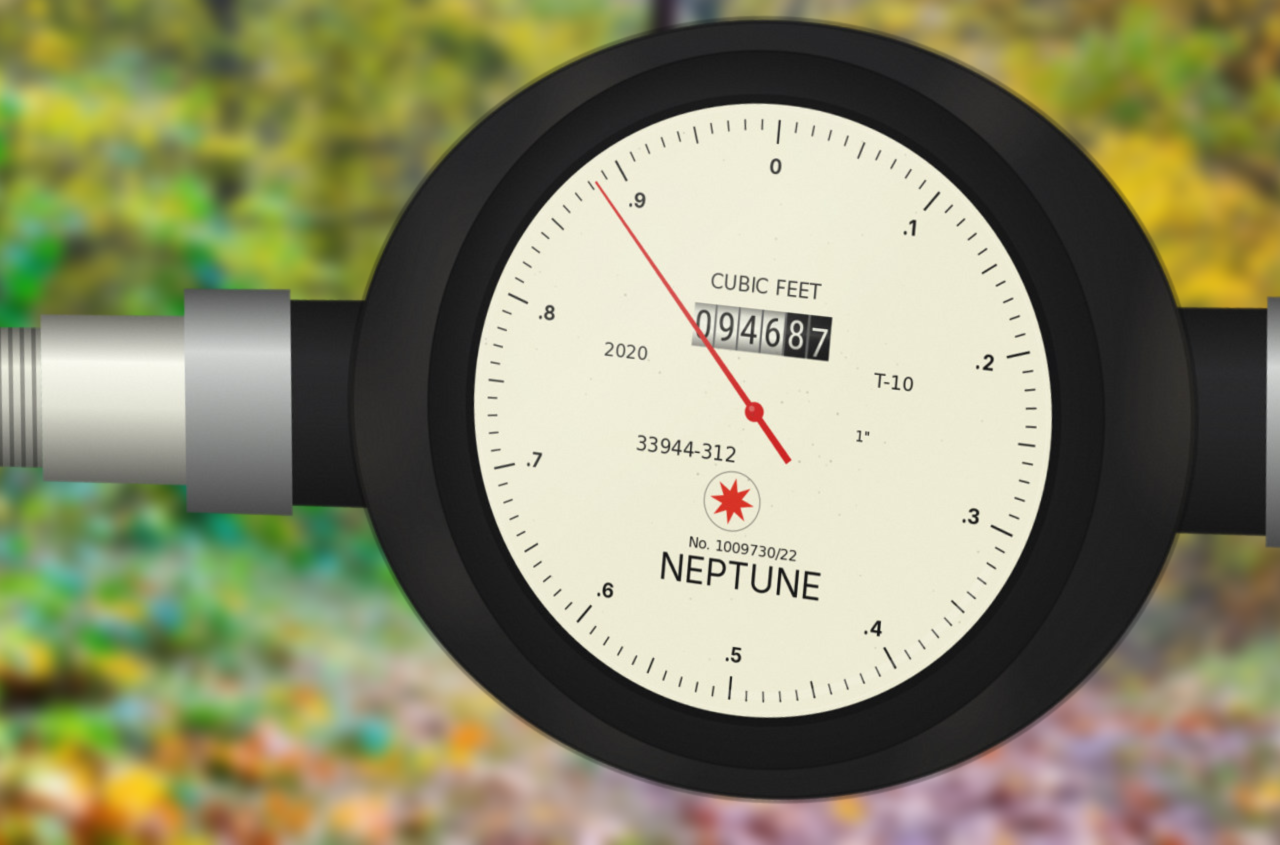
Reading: 94686.88; ft³
